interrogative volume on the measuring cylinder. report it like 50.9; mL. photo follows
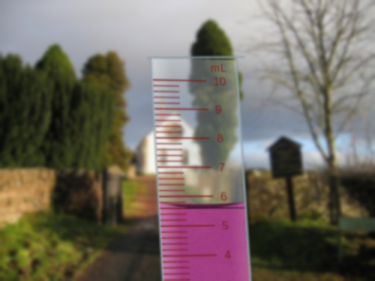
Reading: 5.6; mL
